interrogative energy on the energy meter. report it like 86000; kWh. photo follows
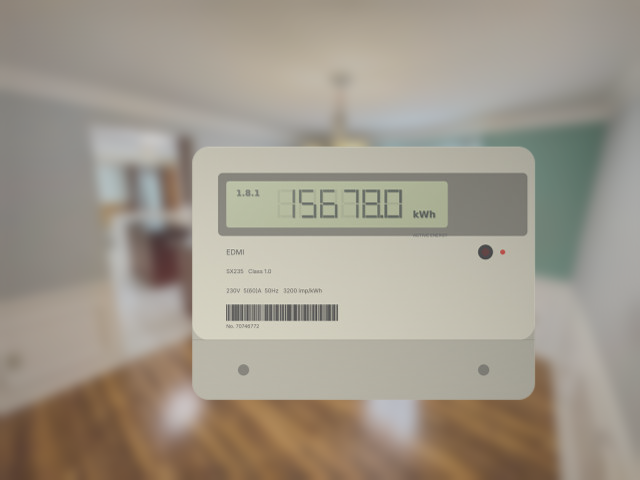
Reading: 15678.0; kWh
